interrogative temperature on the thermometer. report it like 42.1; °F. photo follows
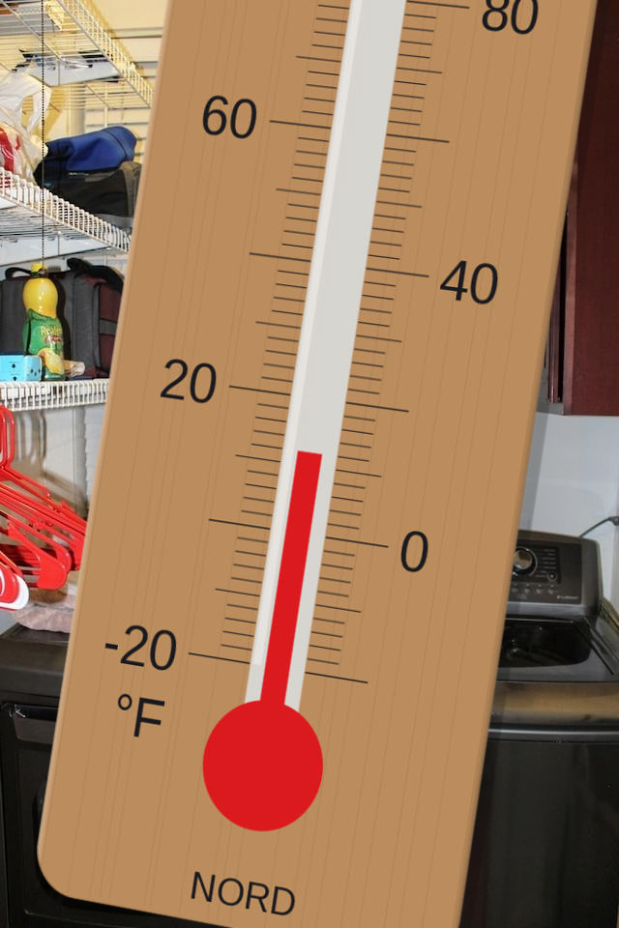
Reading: 12; °F
